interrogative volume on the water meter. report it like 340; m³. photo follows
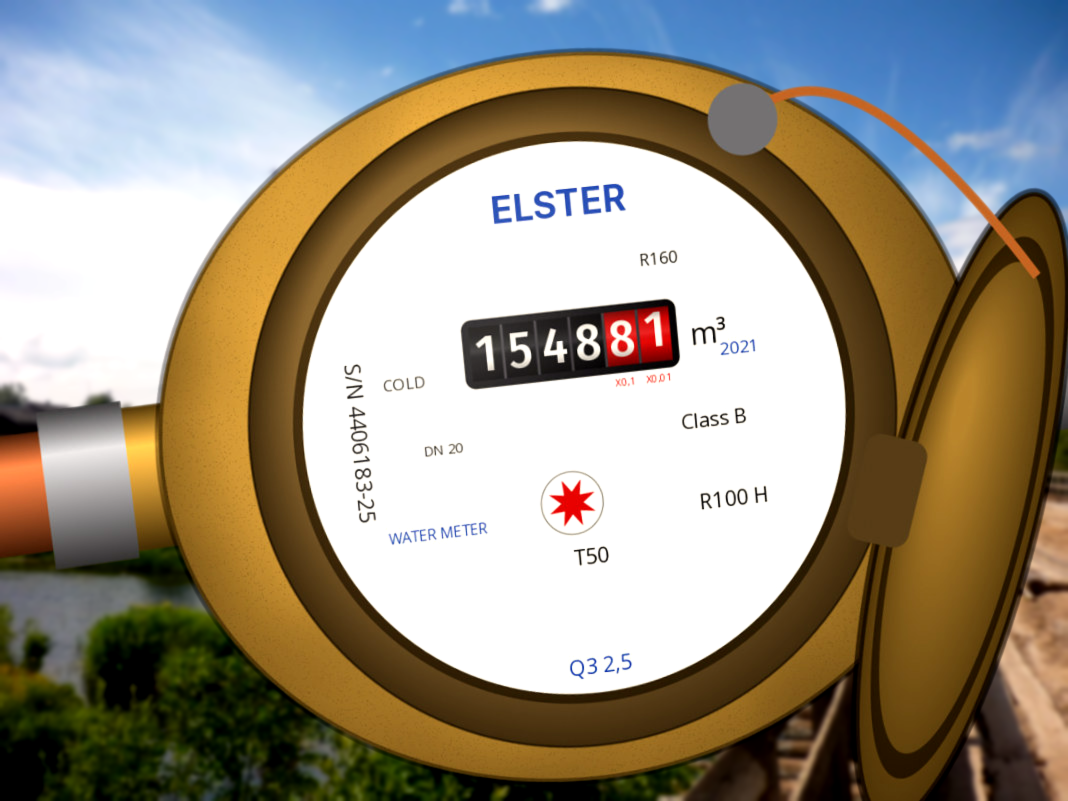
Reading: 1548.81; m³
